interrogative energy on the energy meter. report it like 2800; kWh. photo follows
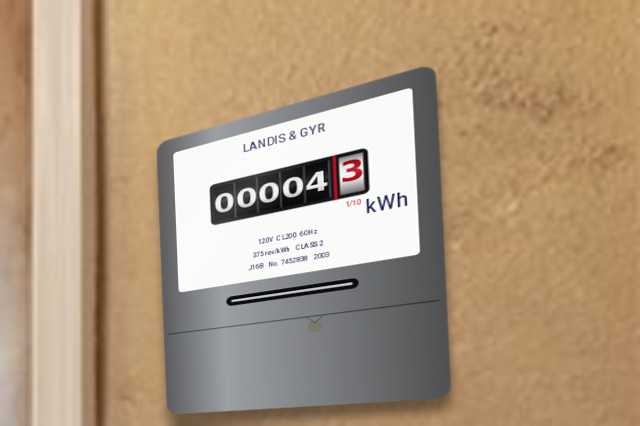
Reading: 4.3; kWh
